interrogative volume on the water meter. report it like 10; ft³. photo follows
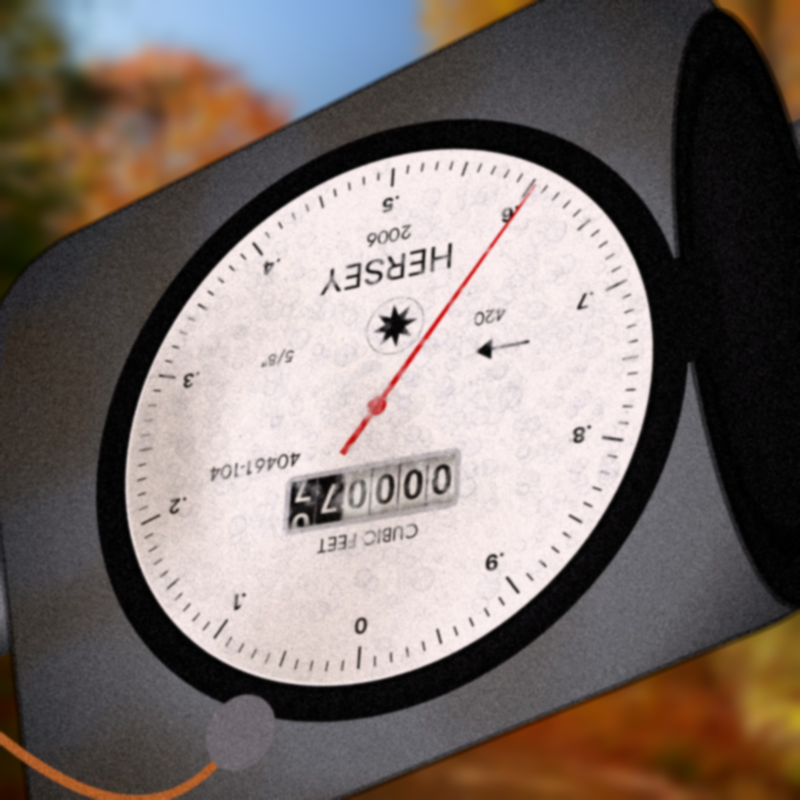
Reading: 76.60; ft³
